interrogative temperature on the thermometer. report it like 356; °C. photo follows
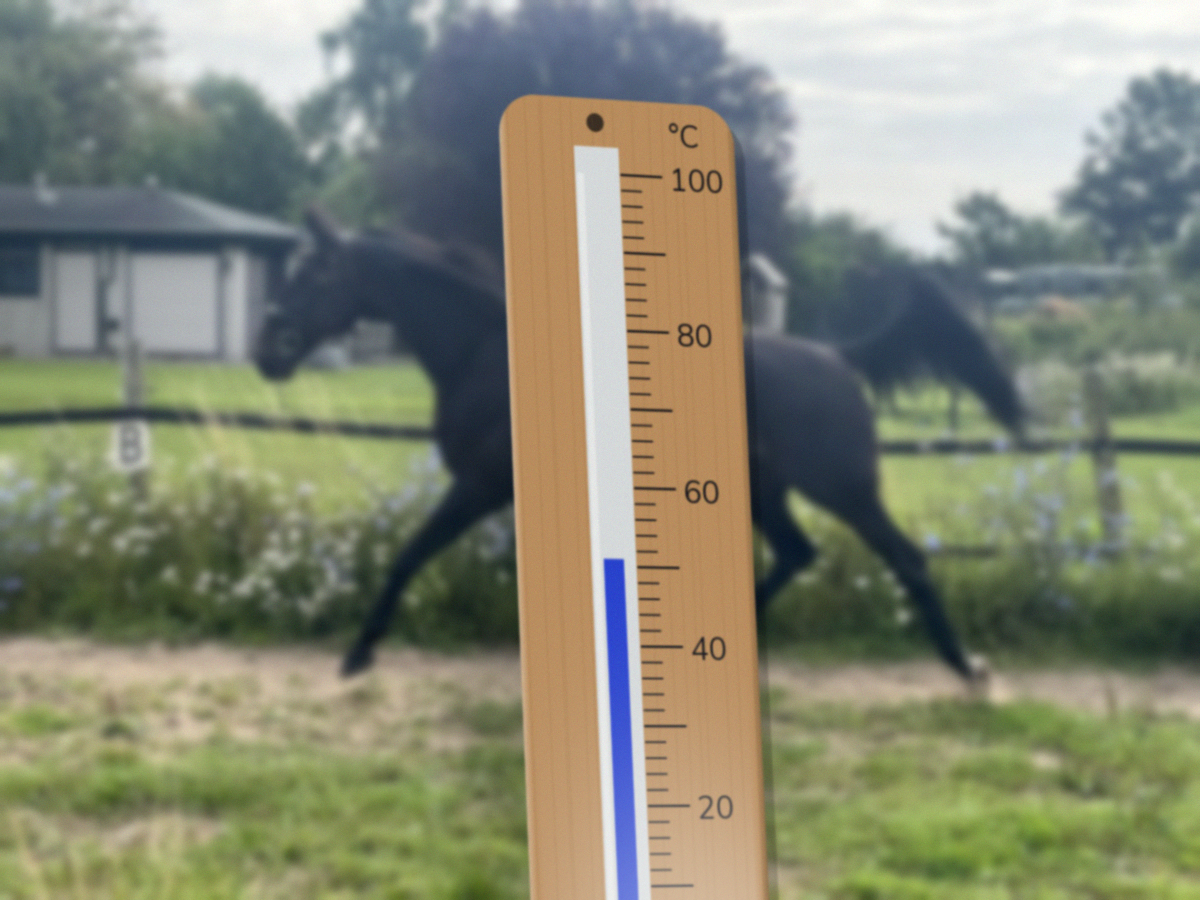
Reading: 51; °C
